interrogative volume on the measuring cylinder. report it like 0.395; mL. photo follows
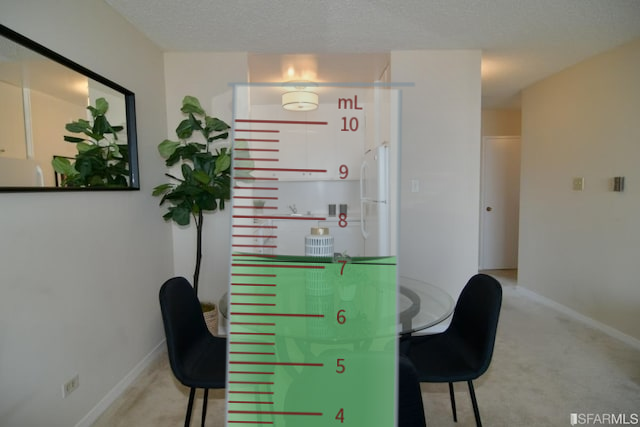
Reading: 7.1; mL
